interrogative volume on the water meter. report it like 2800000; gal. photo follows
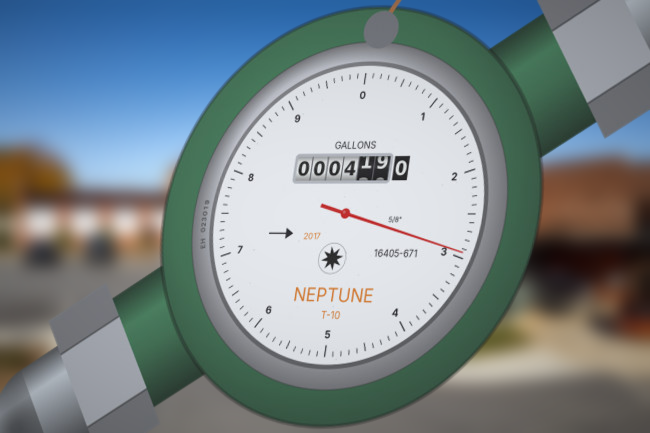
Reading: 4192.9; gal
